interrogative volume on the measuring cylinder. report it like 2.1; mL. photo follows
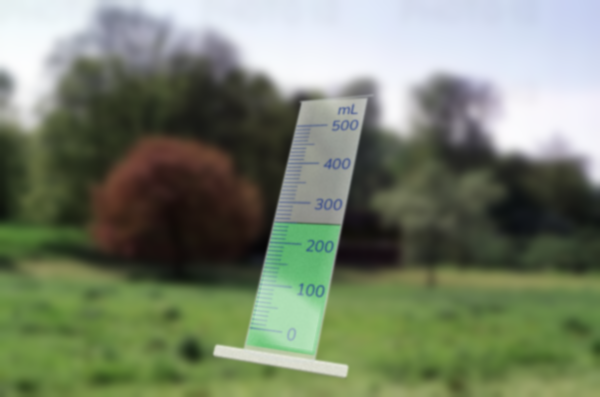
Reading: 250; mL
